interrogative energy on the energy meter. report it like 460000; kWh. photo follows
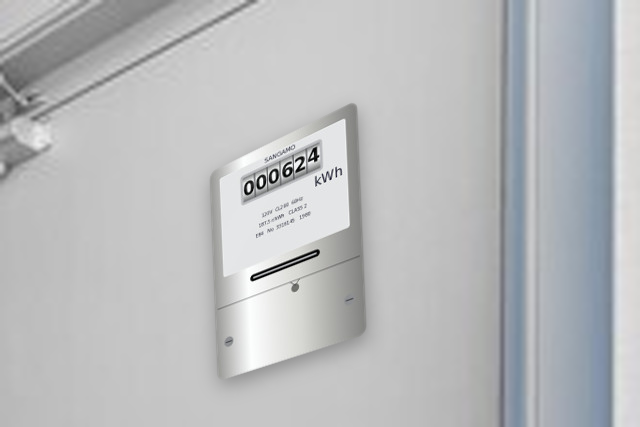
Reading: 624; kWh
